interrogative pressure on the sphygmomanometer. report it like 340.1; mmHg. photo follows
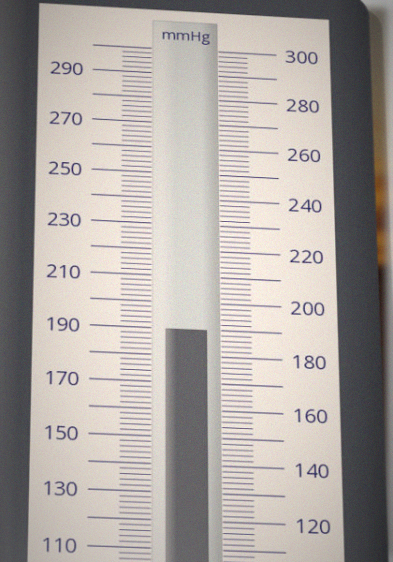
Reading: 190; mmHg
